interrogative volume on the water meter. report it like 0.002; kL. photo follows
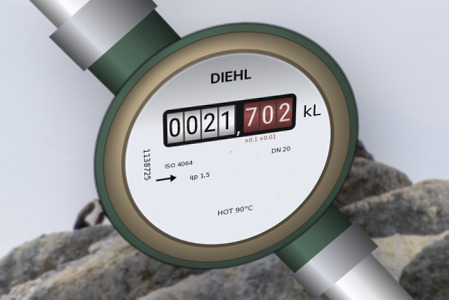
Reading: 21.702; kL
